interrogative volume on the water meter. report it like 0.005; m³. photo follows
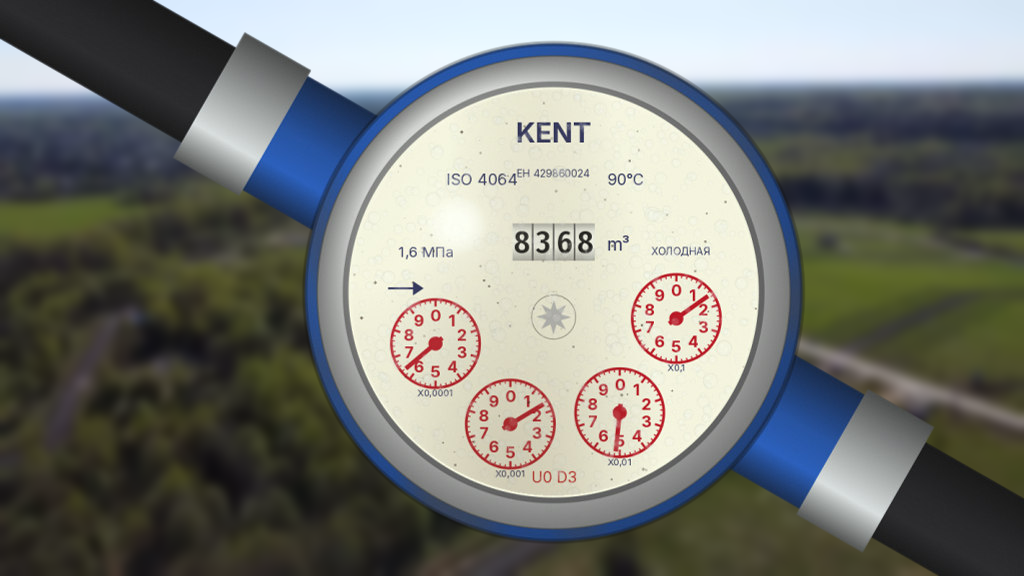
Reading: 8368.1516; m³
